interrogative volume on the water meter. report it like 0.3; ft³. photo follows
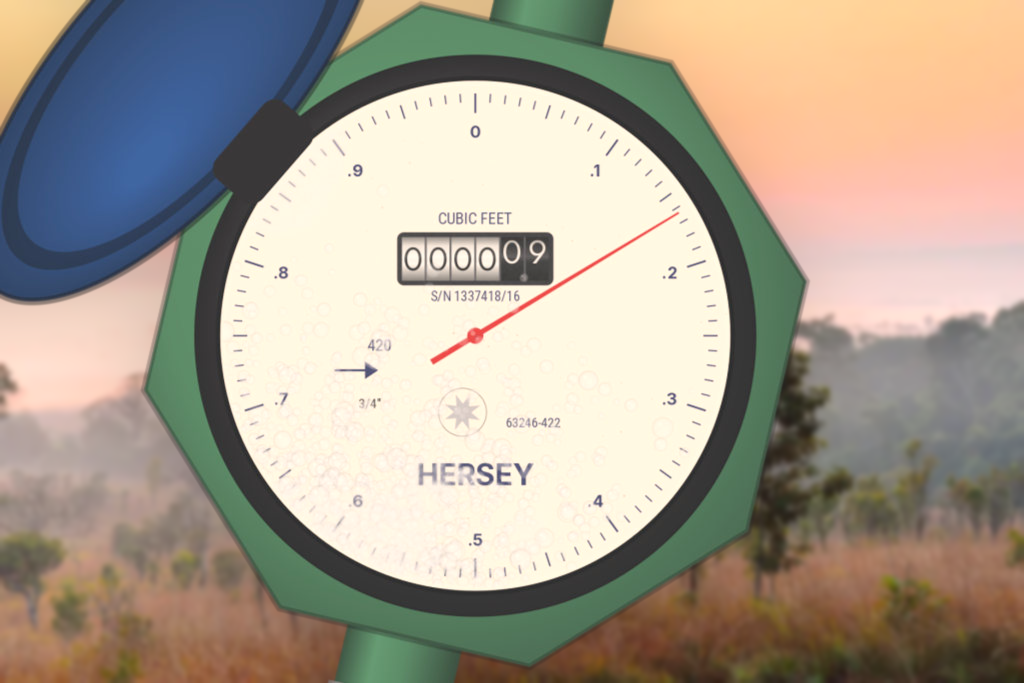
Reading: 9.16; ft³
